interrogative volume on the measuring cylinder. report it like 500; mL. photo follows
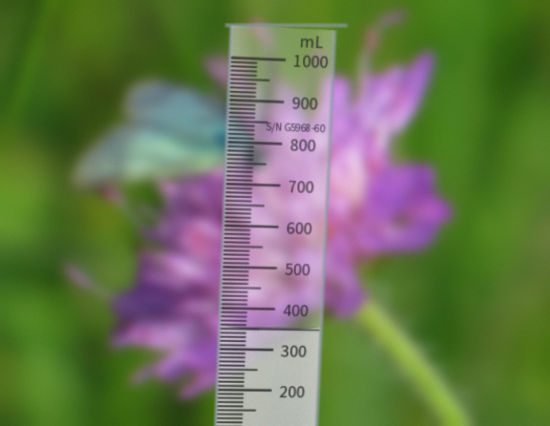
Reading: 350; mL
